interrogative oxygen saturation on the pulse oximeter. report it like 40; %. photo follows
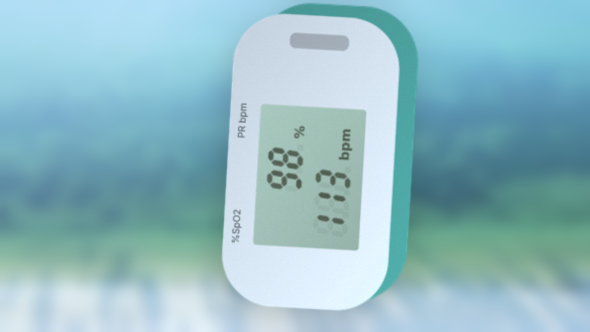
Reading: 98; %
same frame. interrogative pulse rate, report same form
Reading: 113; bpm
